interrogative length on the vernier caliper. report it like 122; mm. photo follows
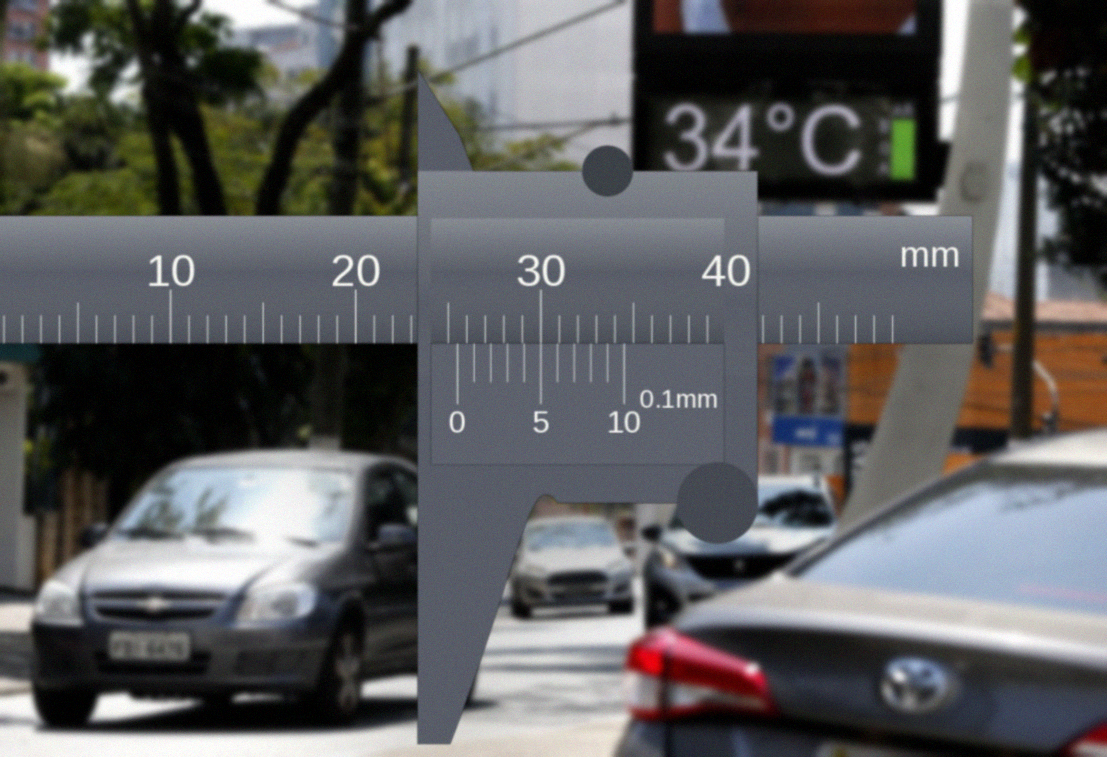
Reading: 25.5; mm
